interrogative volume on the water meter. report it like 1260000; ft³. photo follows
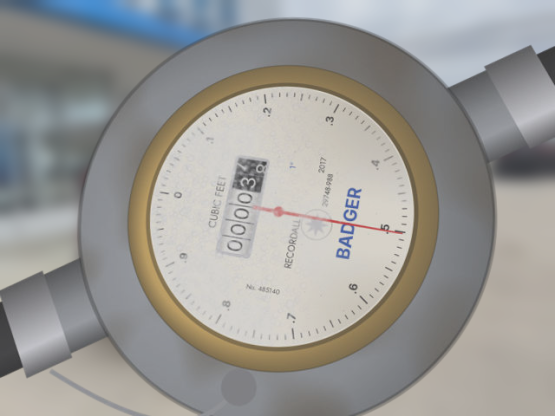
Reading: 37.50; ft³
